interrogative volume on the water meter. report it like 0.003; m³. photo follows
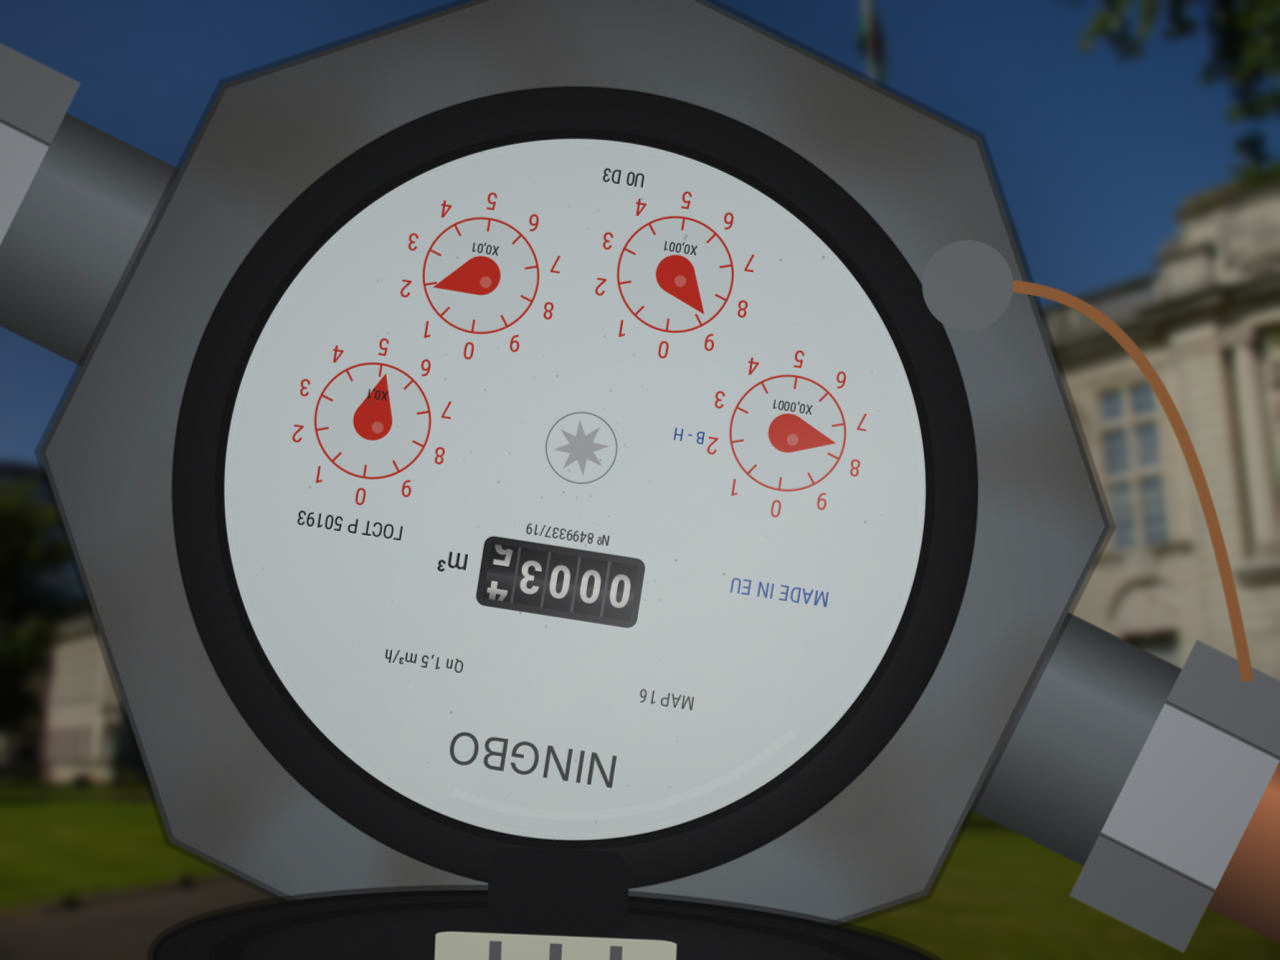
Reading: 34.5187; m³
